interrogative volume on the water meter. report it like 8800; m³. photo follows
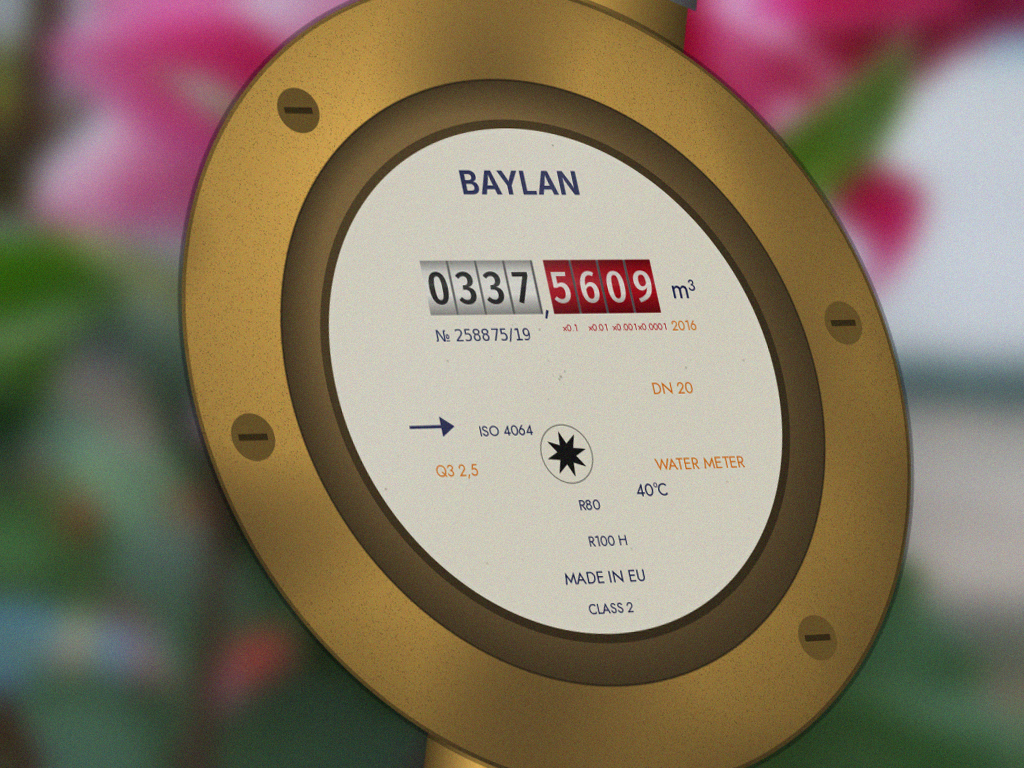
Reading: 337.5609; m³
